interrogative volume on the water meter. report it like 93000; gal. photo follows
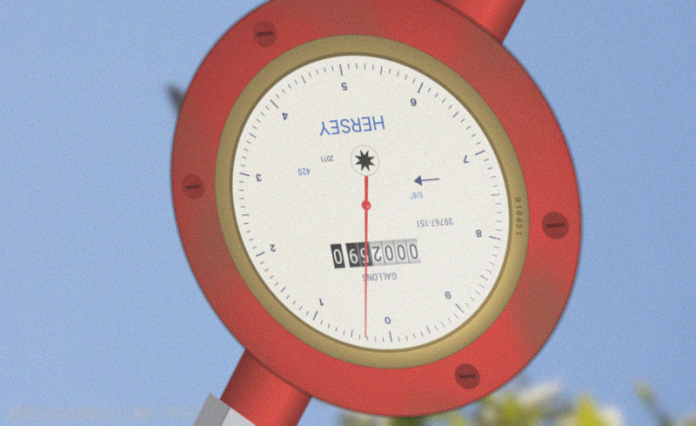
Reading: 2590.3; gal
